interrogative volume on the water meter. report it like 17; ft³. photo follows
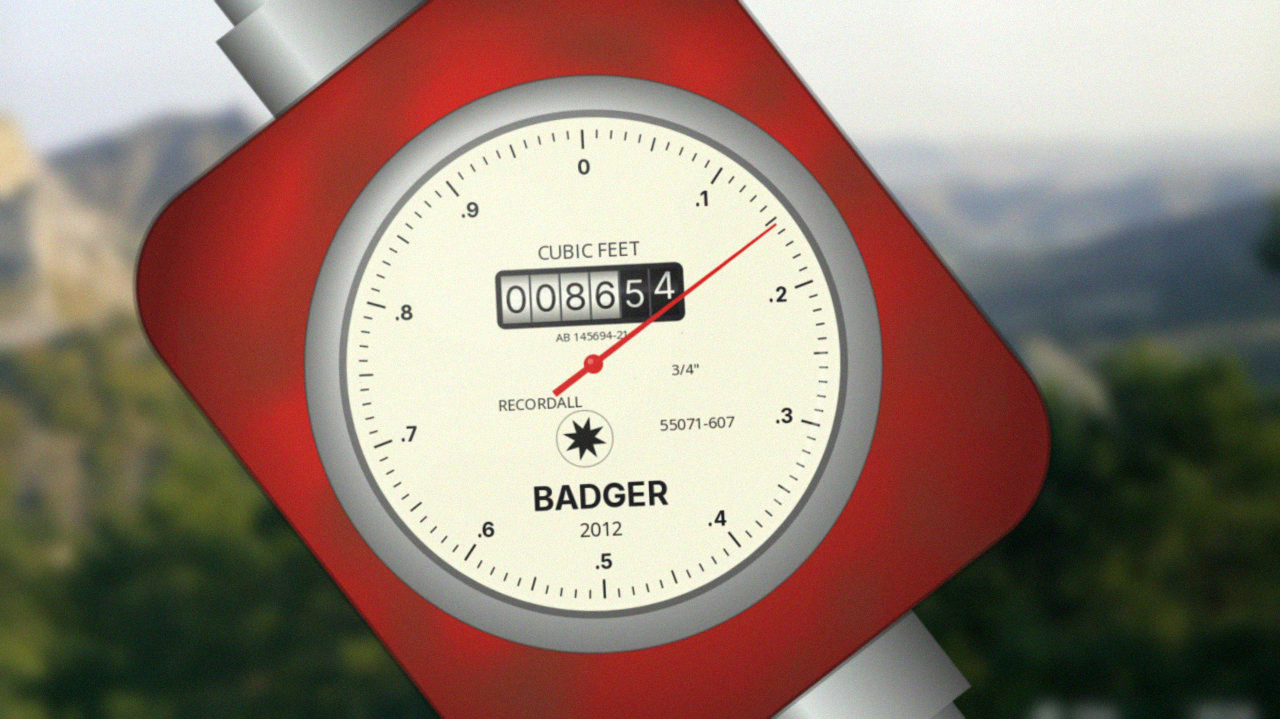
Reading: 8654.15; ft³
